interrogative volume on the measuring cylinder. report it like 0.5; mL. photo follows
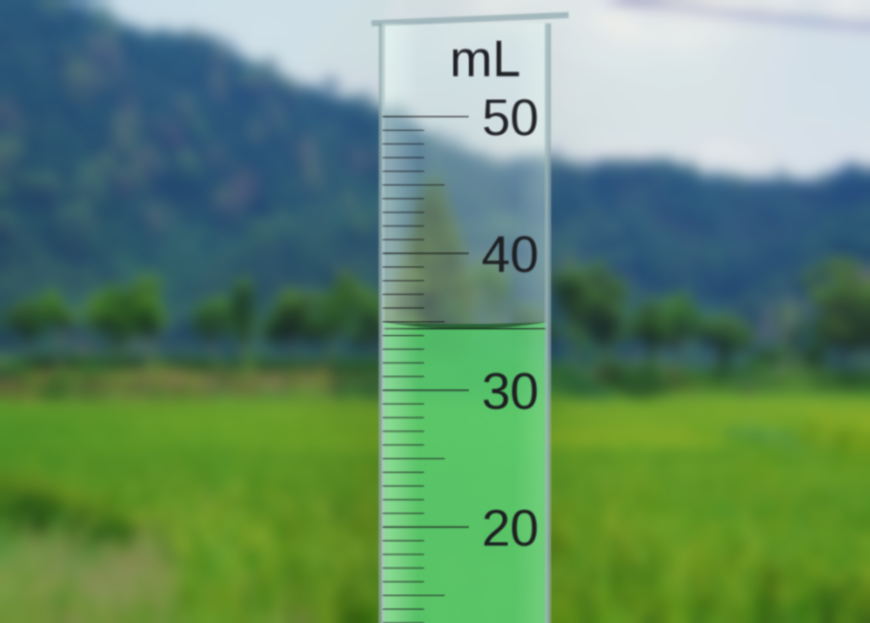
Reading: 34.5; mL
